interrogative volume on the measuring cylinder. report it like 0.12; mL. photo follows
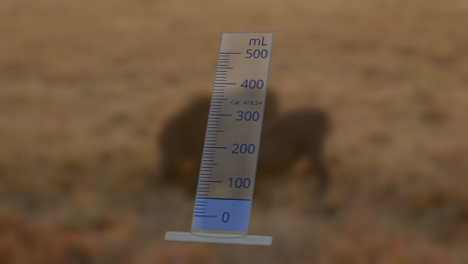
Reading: 50; mL
